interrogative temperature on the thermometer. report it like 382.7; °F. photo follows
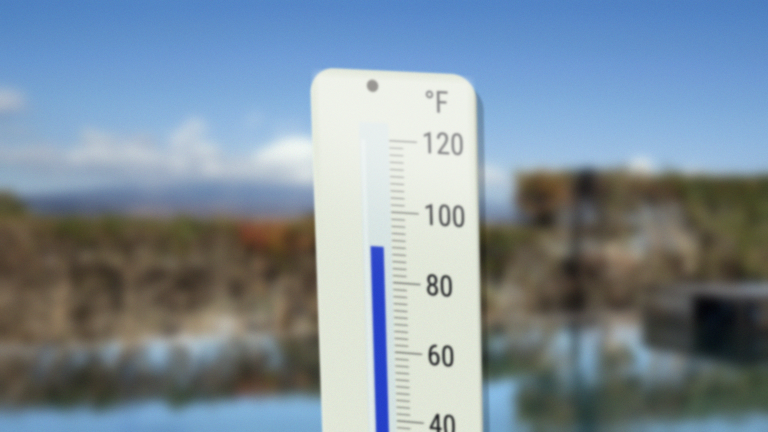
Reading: 90; °F
